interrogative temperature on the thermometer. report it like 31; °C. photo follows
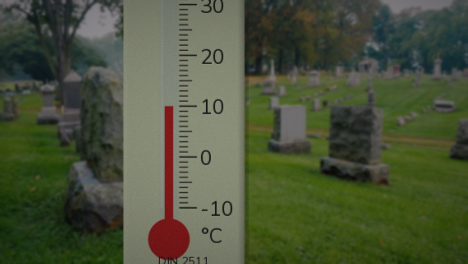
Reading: 10; °C
